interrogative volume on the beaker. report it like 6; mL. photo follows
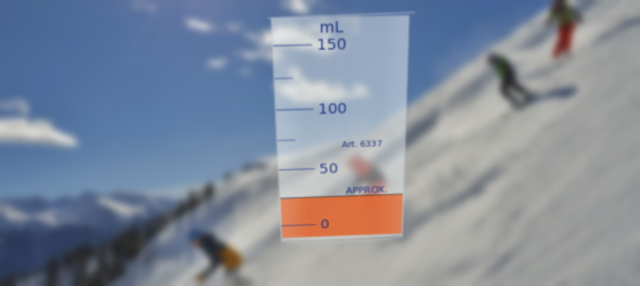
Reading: 25; mL
